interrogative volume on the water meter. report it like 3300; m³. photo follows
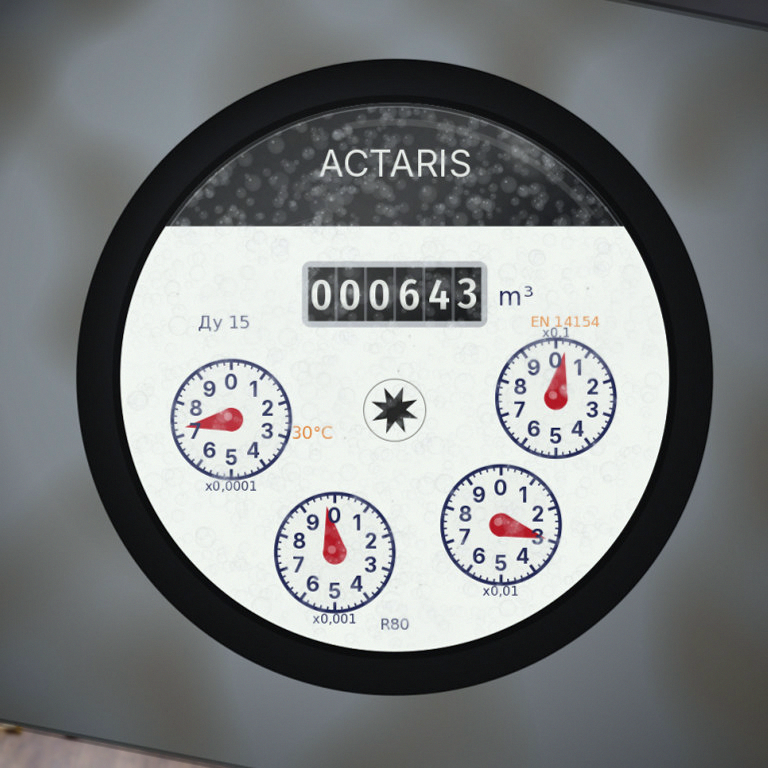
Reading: 643.0297; m³
